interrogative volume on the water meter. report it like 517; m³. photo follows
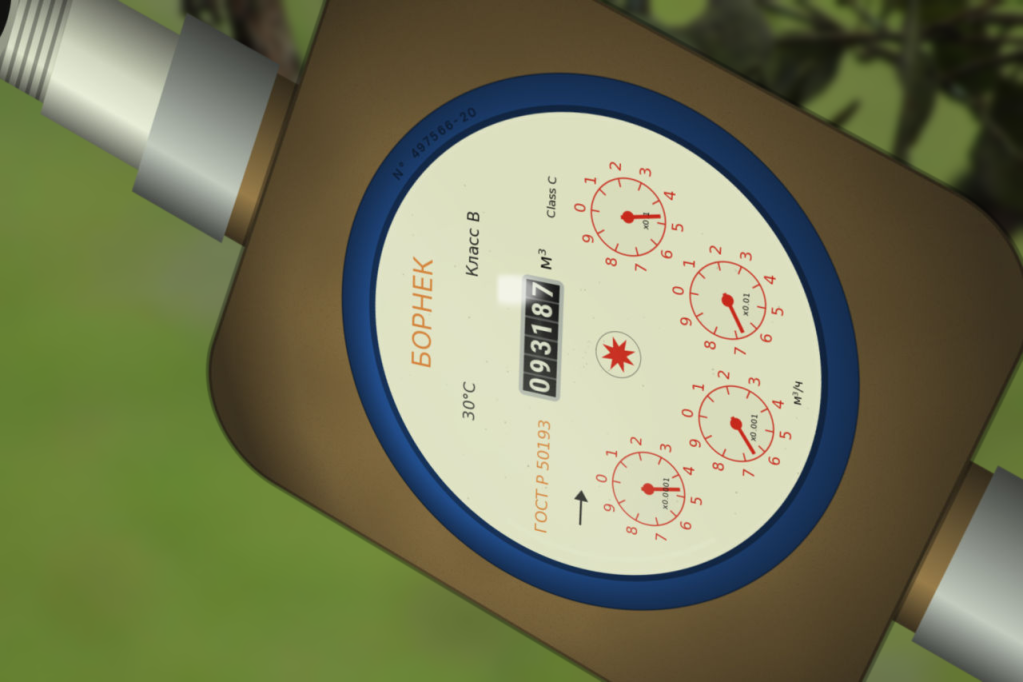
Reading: 93187.4664; m³
